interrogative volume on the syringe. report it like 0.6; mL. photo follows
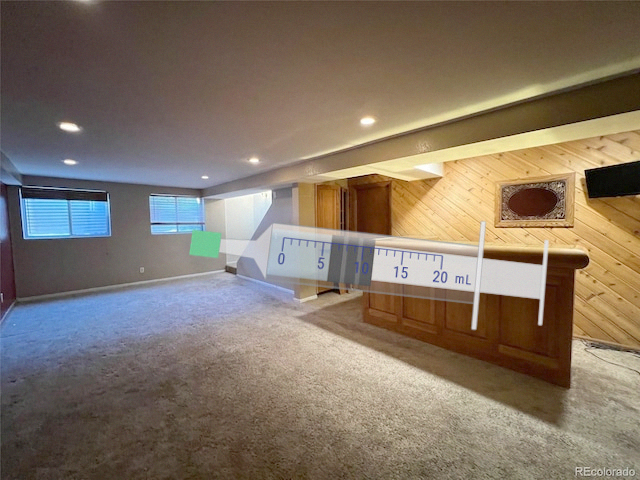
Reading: 6; mL
